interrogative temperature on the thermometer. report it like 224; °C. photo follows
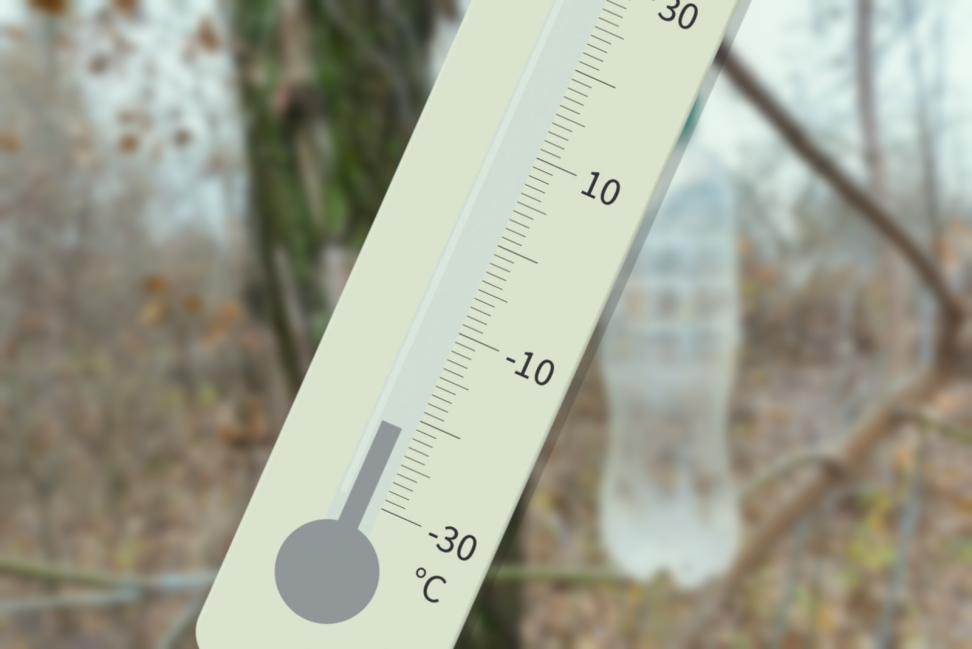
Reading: -21.5; °C
